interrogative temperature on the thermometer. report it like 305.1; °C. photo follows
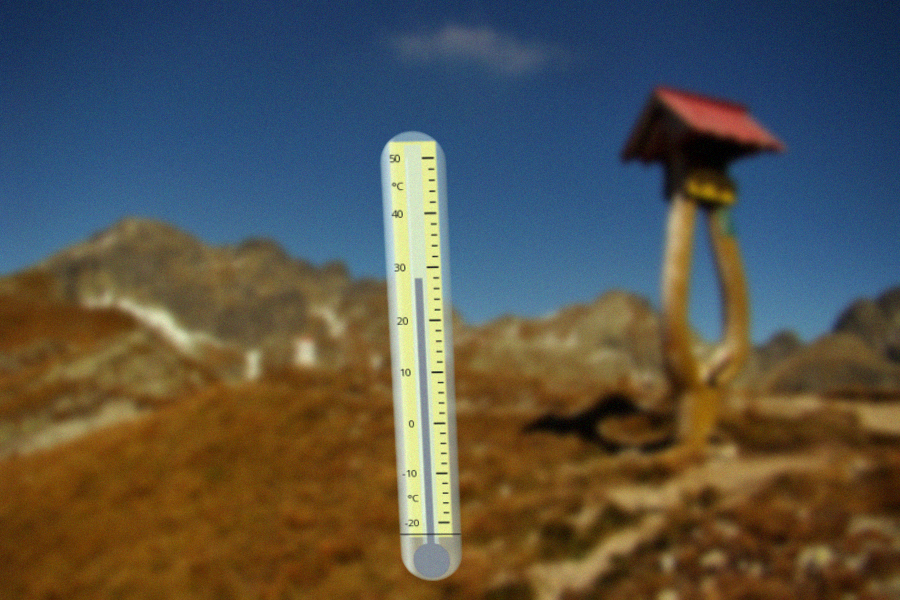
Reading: 28; °C
